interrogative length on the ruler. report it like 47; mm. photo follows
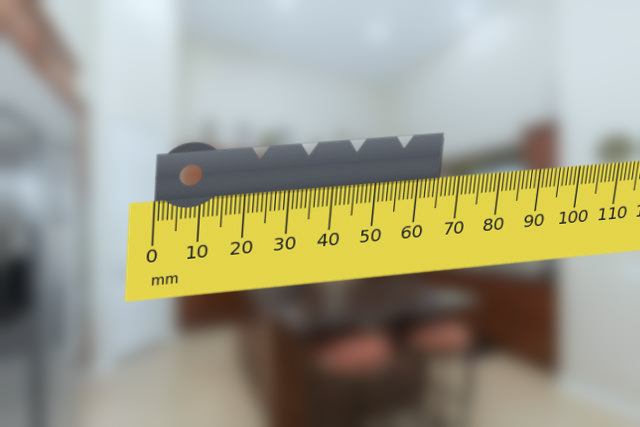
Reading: 65; mm
